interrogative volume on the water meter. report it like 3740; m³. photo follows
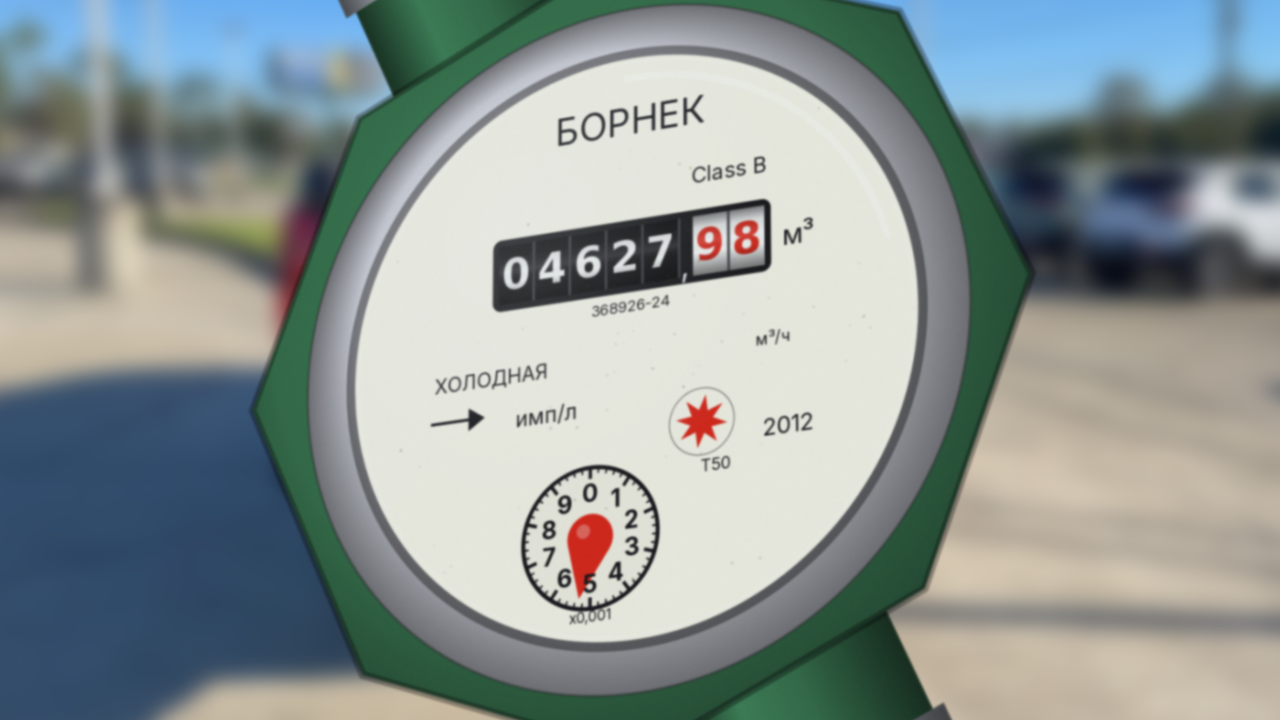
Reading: 4627.985; m³
